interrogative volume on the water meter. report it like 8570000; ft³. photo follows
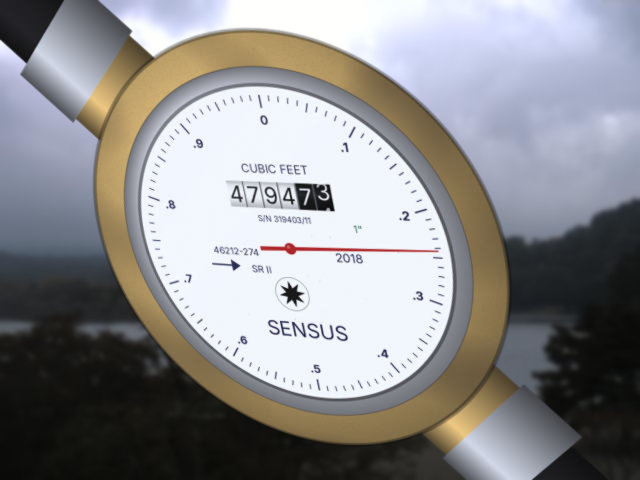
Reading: 479473.24; ft³
